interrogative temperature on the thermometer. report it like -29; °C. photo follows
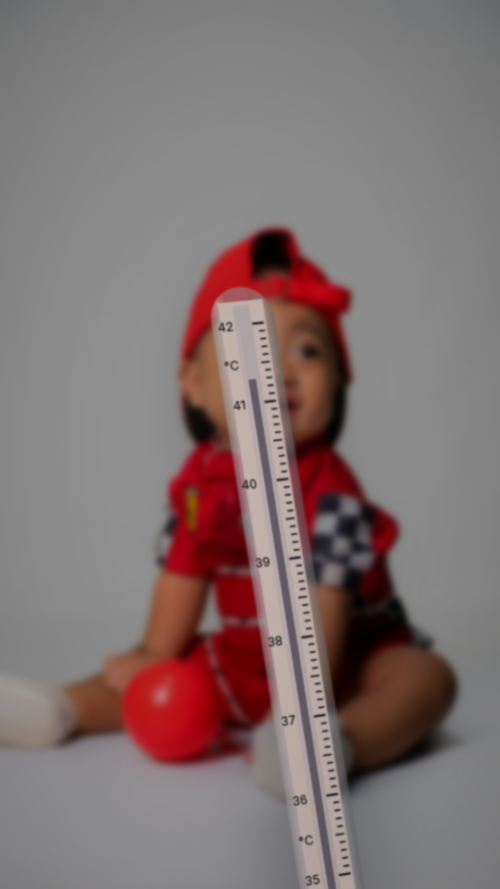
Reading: 41.3; °C
